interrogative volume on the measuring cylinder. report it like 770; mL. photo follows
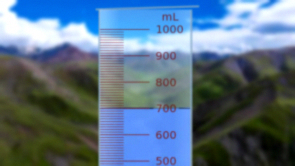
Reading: 700; mL
